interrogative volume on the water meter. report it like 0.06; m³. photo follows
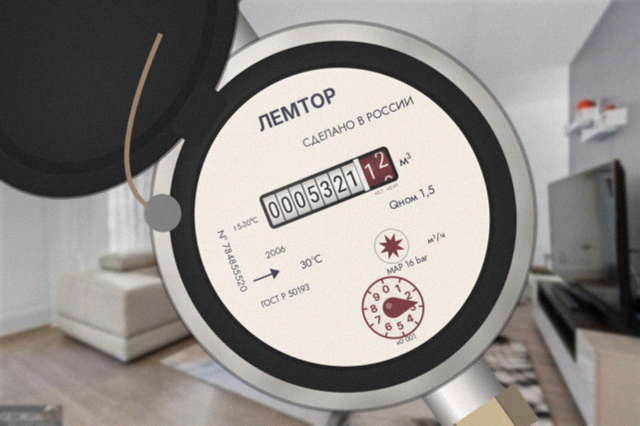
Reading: 5321.122; m³
